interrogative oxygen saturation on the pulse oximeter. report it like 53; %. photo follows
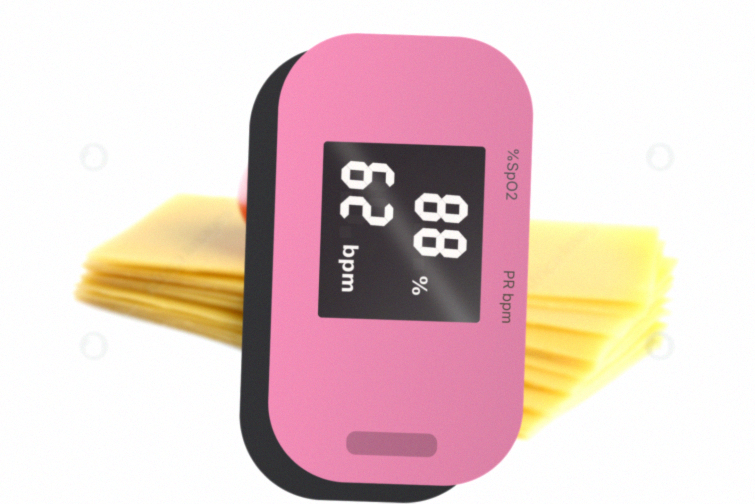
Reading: 88; %
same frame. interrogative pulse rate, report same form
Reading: 62; bpm
